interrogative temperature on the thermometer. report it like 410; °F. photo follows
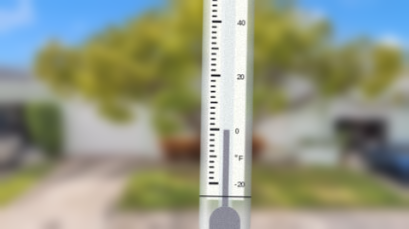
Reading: 0; °F
